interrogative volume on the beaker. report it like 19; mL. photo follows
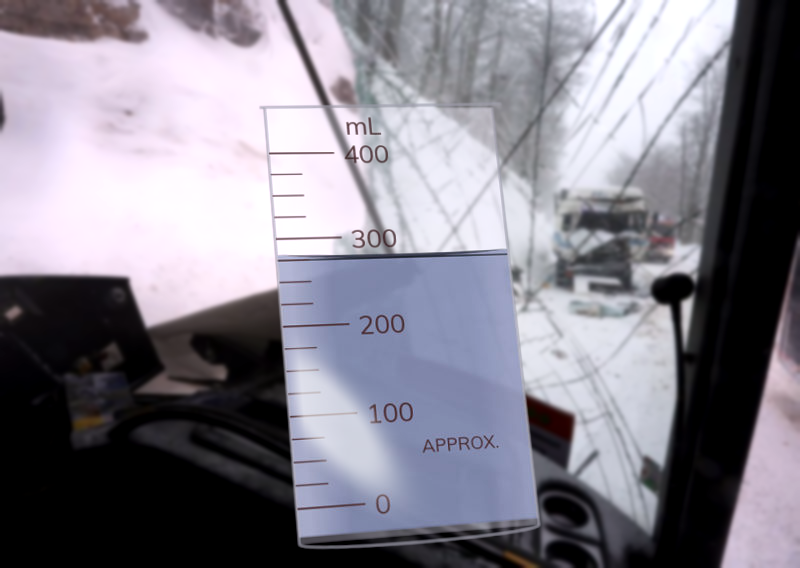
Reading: 275; mL
